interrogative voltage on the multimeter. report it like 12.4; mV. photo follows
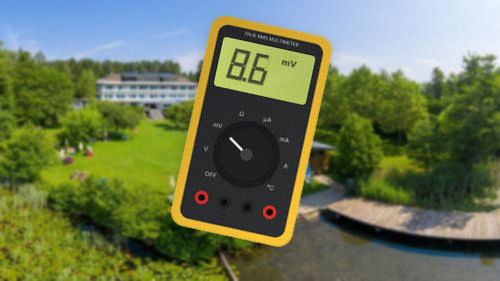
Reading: 8.6; mV
